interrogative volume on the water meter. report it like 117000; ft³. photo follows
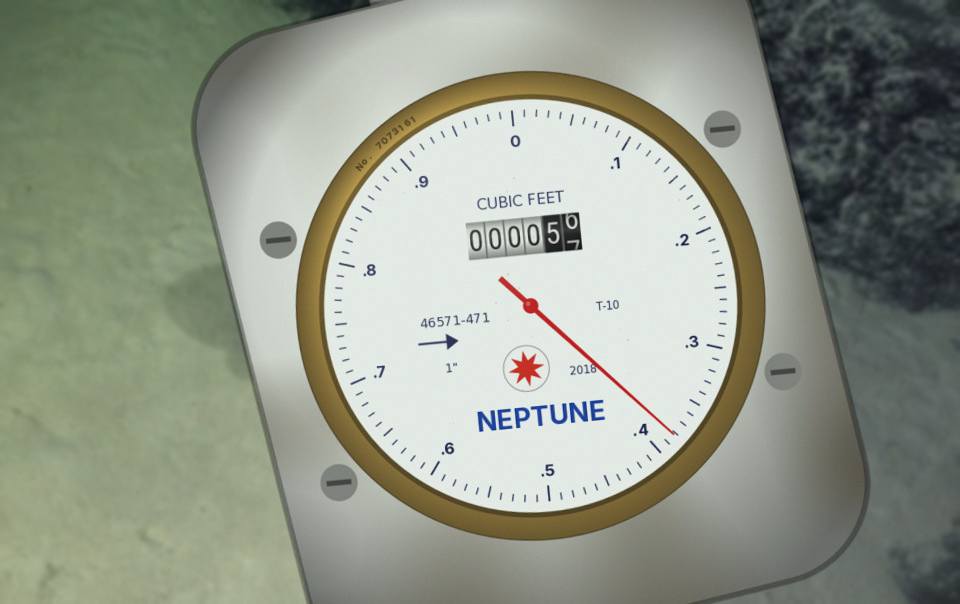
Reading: 56.38; ft³
